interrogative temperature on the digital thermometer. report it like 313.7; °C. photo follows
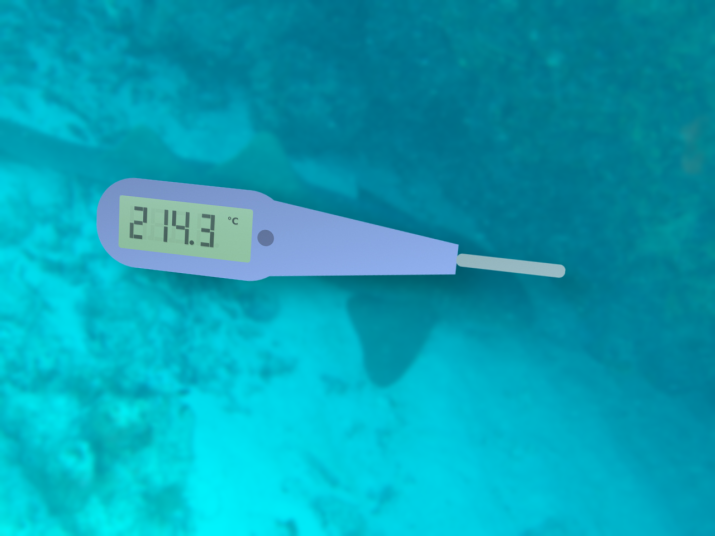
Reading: 214.3; °C
